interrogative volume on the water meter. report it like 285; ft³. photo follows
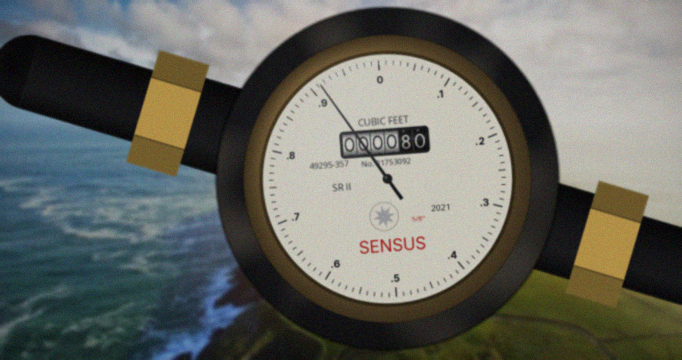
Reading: 79.91; ft³
